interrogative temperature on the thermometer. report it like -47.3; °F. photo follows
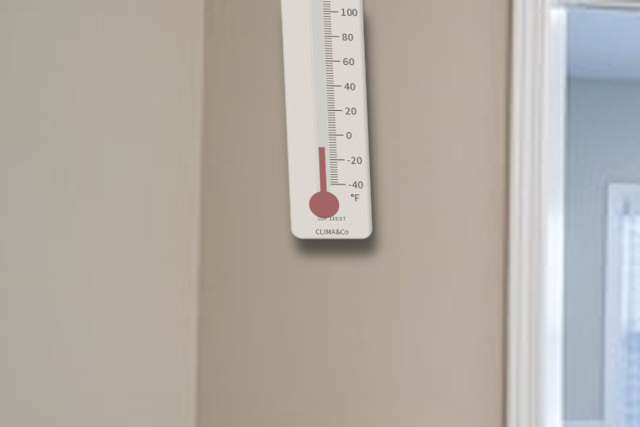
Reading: -10; °F
